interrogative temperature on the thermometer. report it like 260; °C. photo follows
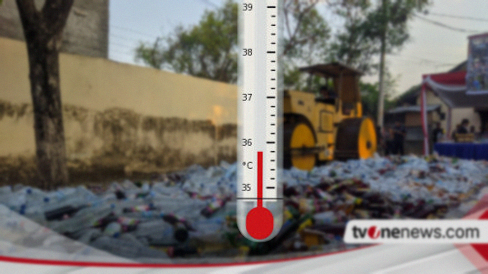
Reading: 35.8; °C
